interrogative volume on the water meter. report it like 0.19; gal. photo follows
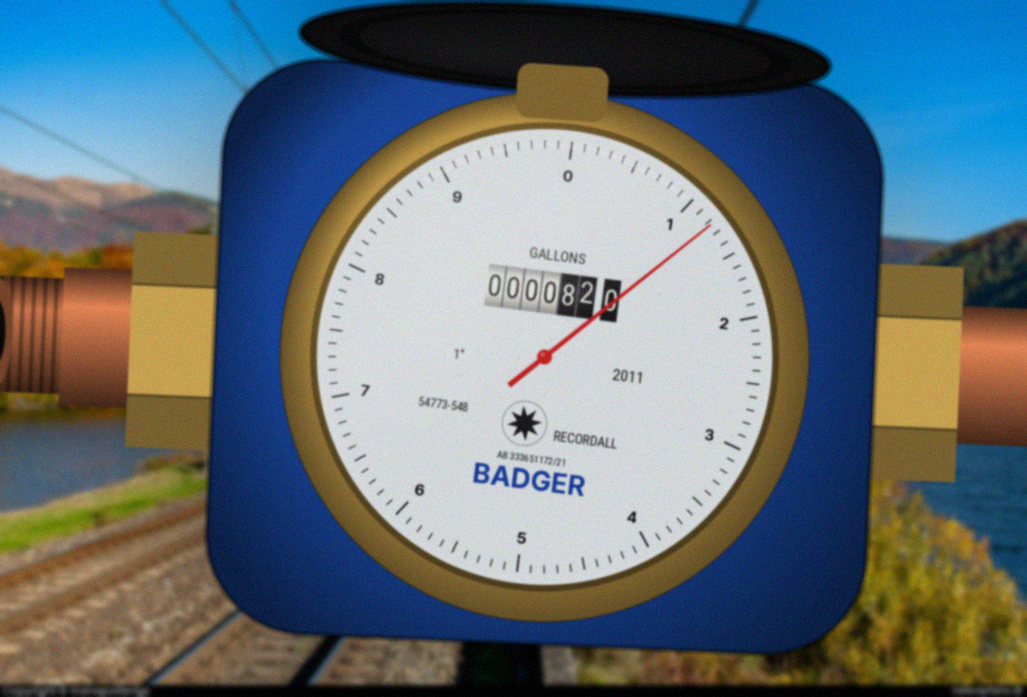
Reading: 821.2; gal
